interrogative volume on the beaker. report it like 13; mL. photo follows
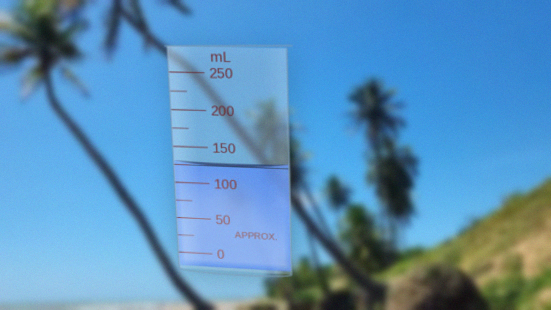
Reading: 125; mL
